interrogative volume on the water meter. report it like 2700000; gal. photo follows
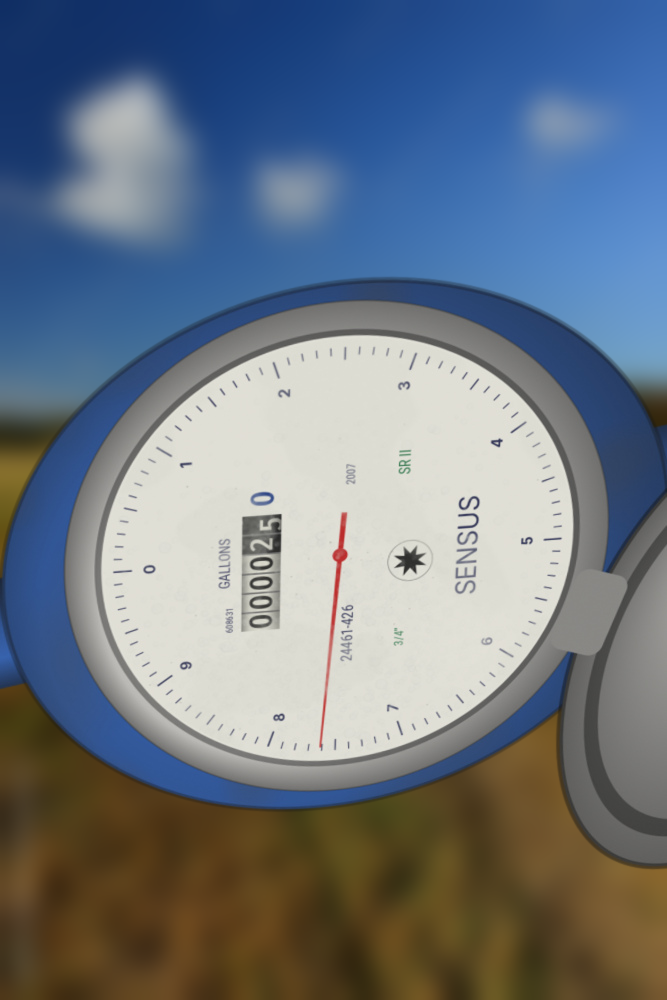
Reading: 247.6; gal
